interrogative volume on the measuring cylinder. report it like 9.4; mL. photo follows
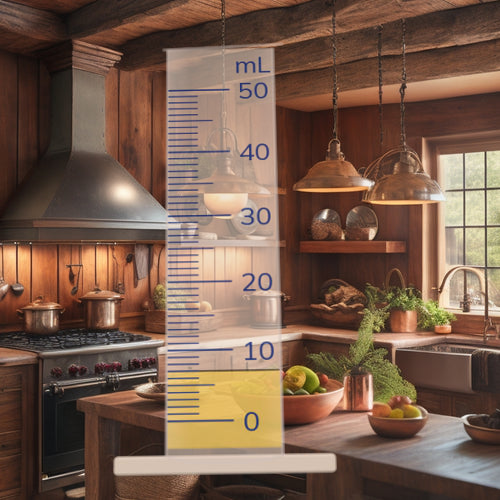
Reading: 7; mL
